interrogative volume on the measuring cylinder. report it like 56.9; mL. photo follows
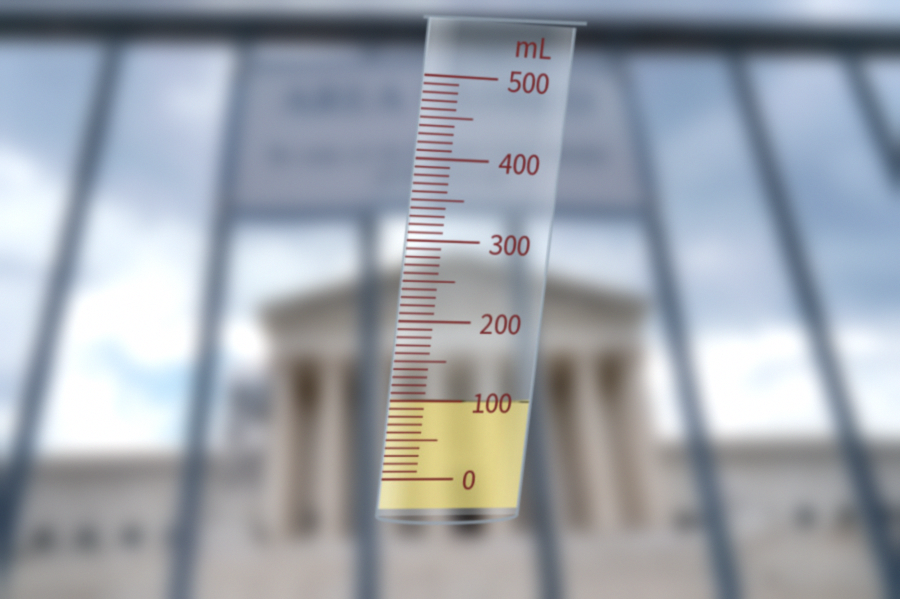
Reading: 100; mL
